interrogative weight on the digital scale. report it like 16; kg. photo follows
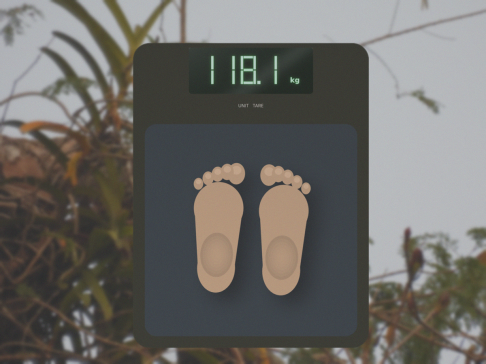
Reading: 118.1; kg
